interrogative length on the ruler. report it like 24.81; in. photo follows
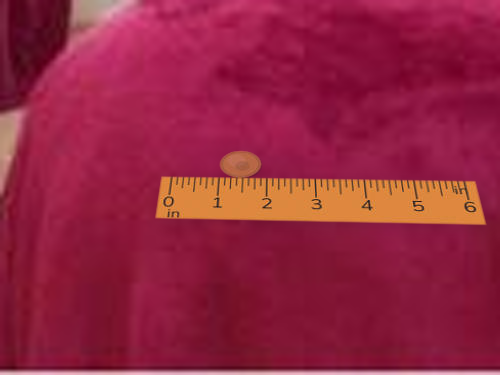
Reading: 0.875; in
